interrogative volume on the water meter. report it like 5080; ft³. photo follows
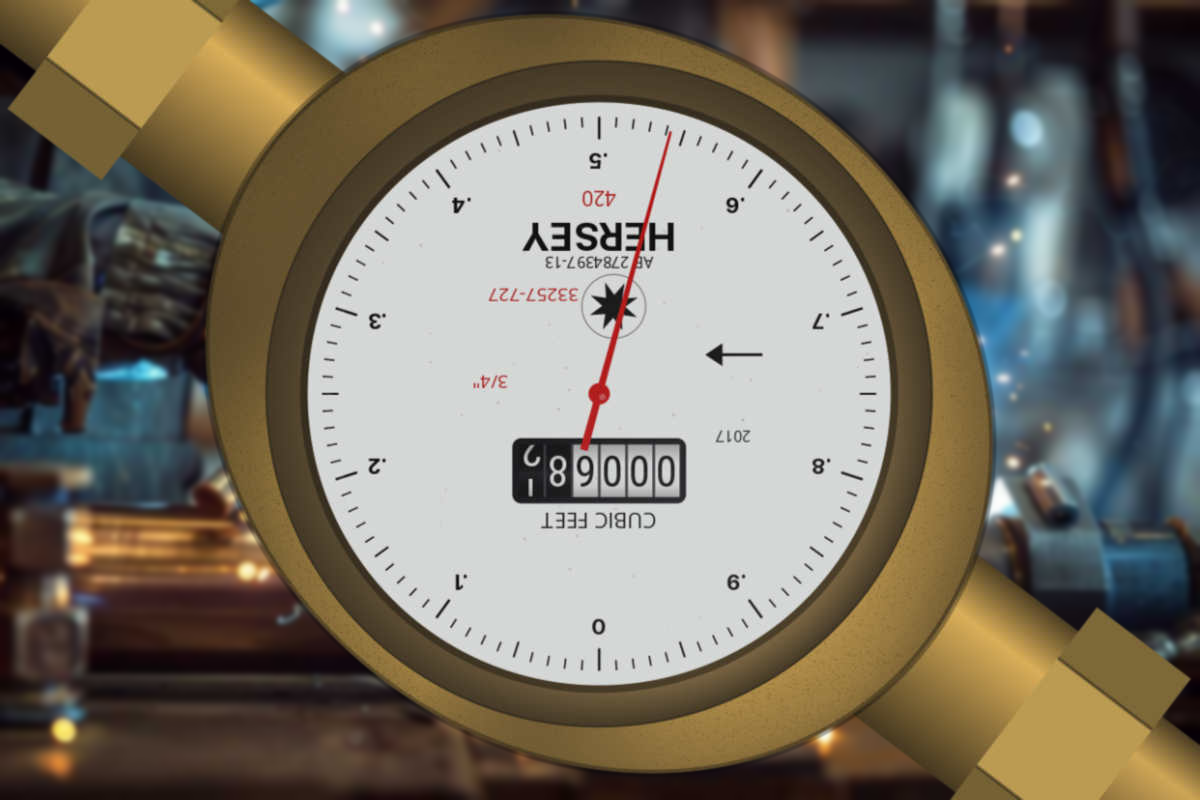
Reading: 681.54; ft³
